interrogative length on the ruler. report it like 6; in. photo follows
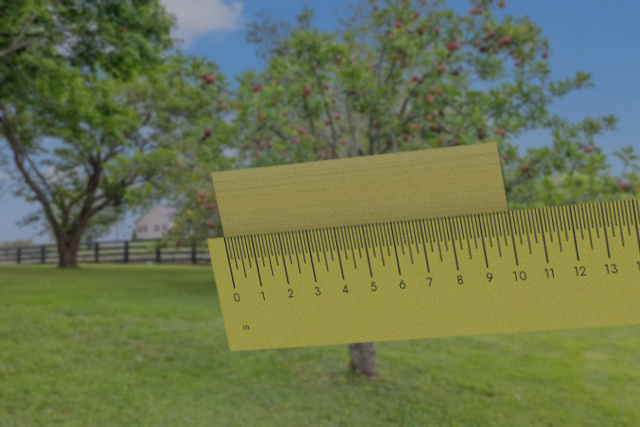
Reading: 10; in
